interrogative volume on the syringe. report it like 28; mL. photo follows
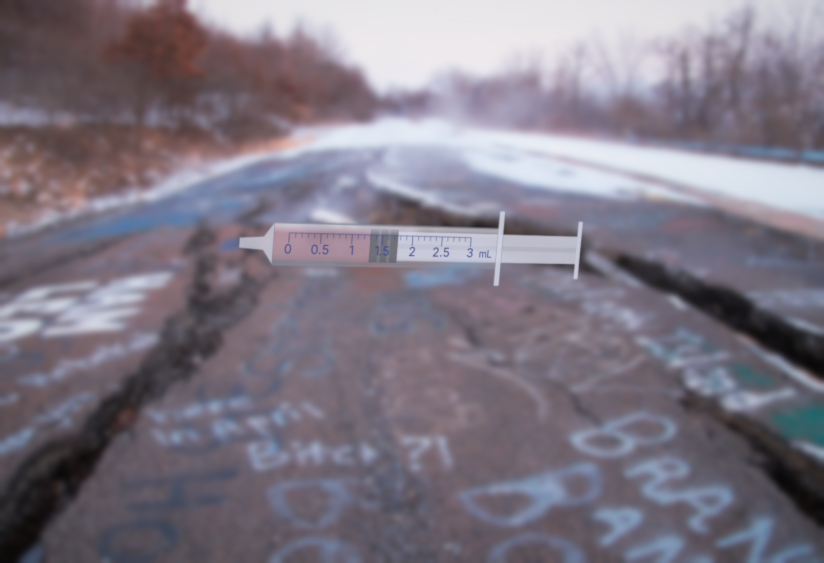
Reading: 1.3; mL
